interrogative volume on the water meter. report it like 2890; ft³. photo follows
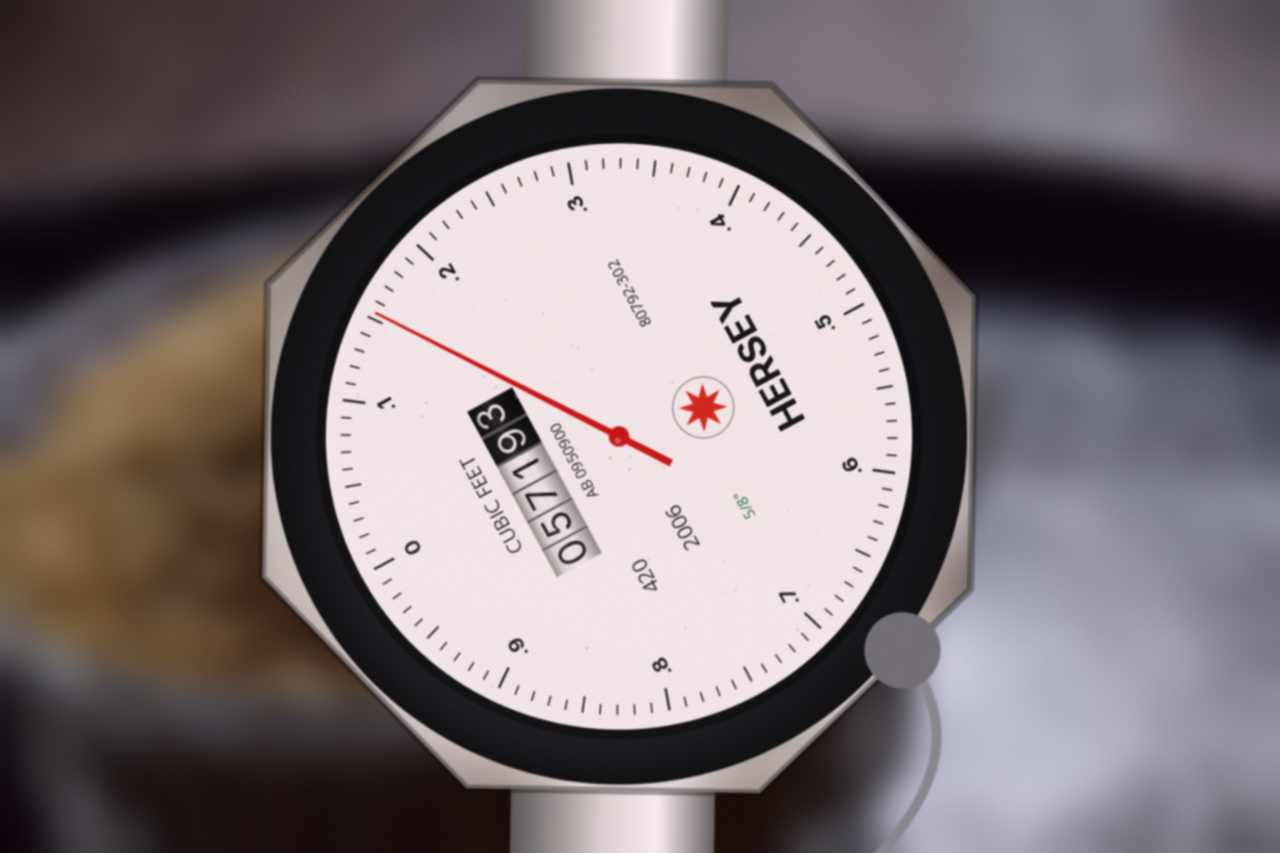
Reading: 57193.15; ft³
